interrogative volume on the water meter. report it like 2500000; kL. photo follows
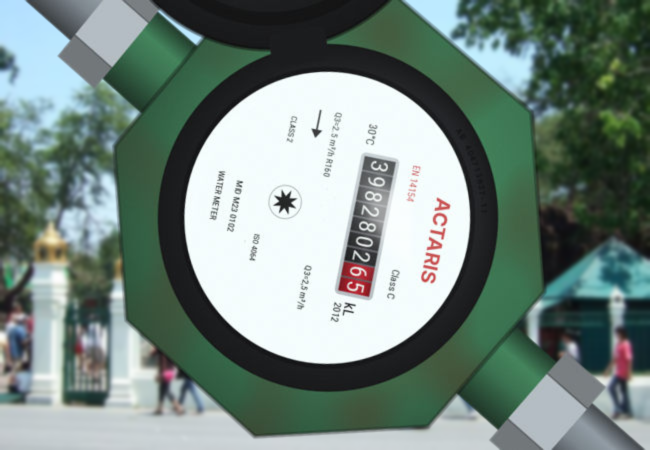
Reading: 3982802.65; kL
